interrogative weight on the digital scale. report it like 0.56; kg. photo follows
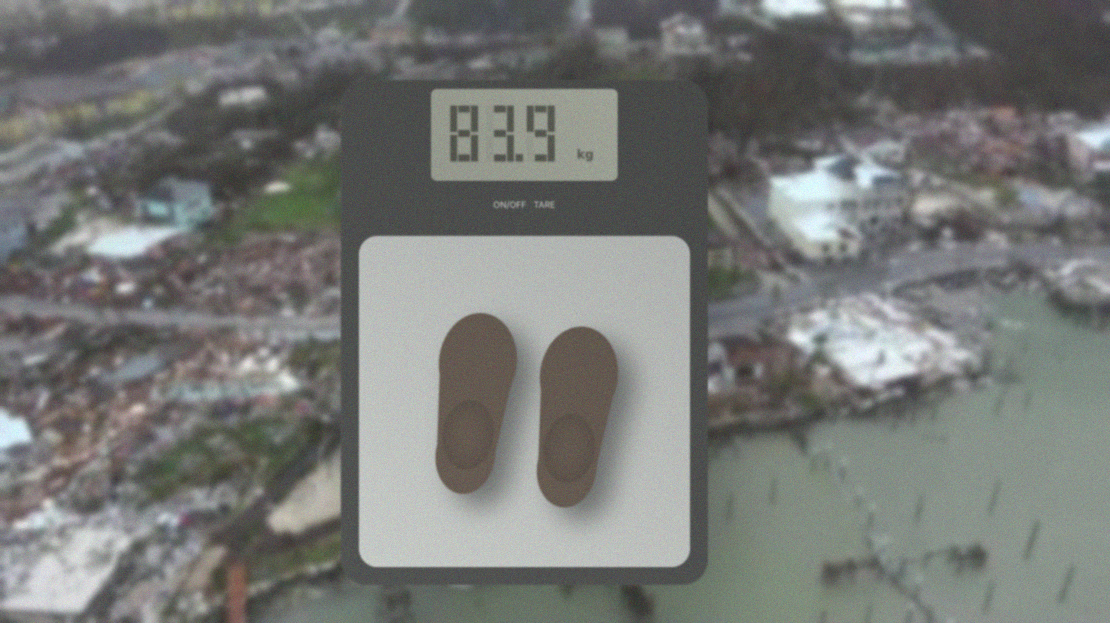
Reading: 83.9; kg
